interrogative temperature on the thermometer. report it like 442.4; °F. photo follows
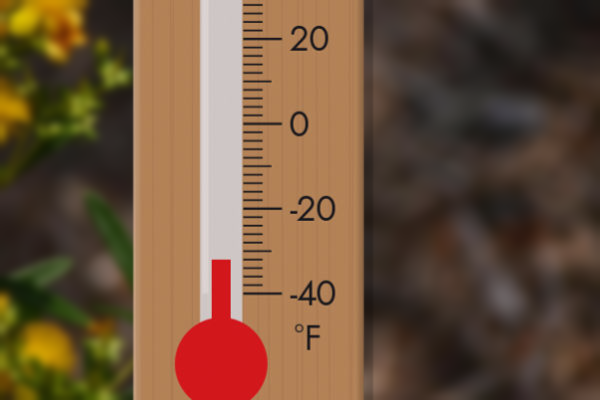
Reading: -32; °F
